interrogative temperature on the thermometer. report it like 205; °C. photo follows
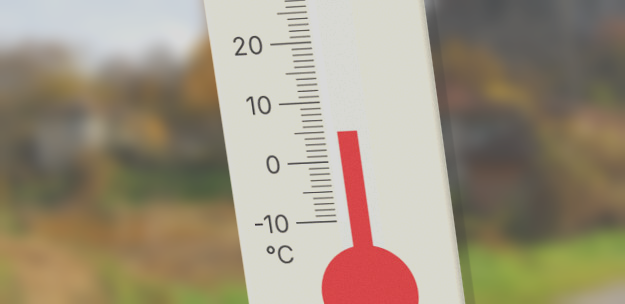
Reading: 5; °C
